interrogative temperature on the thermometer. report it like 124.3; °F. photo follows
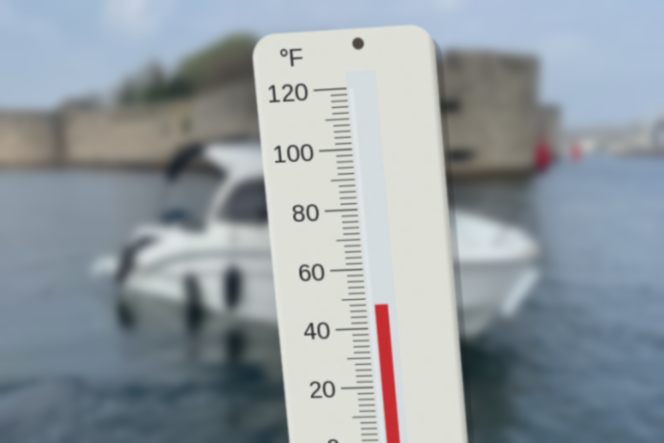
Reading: 48; °F
